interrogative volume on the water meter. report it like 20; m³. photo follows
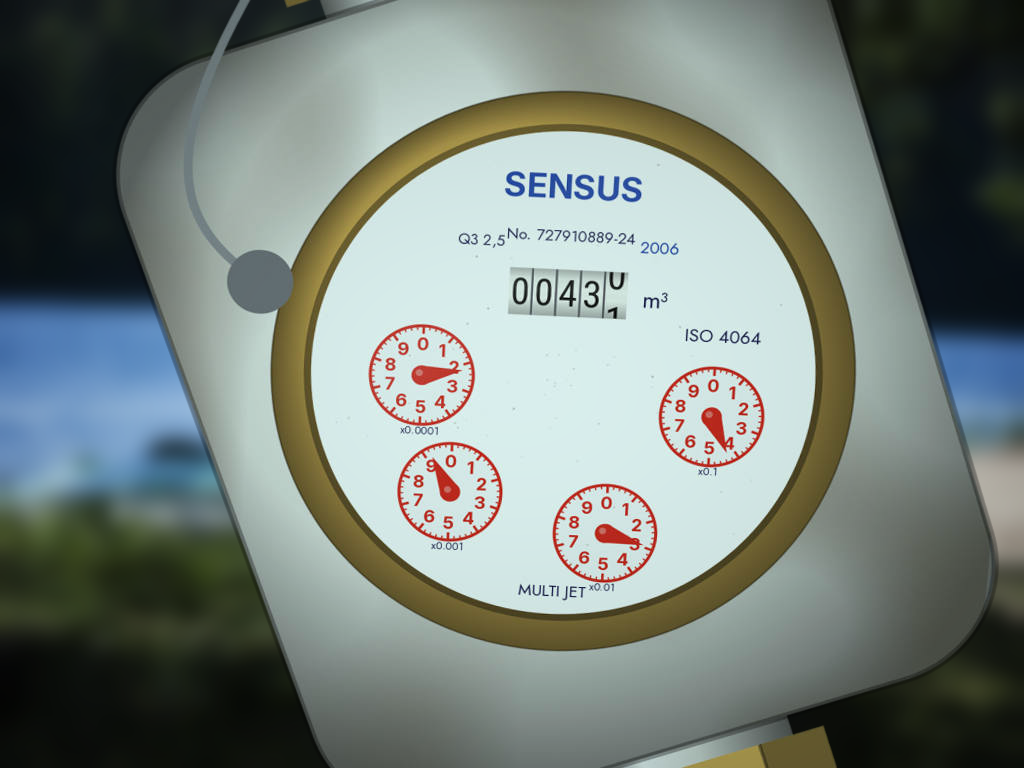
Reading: 430.4292; m³
